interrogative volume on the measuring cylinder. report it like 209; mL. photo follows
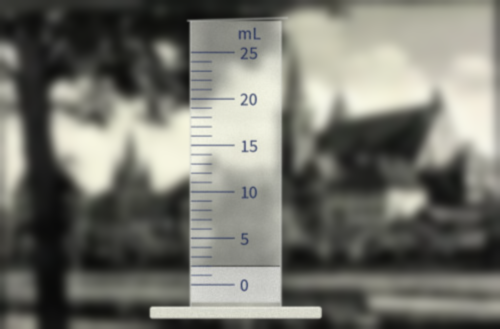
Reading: 2; mL
